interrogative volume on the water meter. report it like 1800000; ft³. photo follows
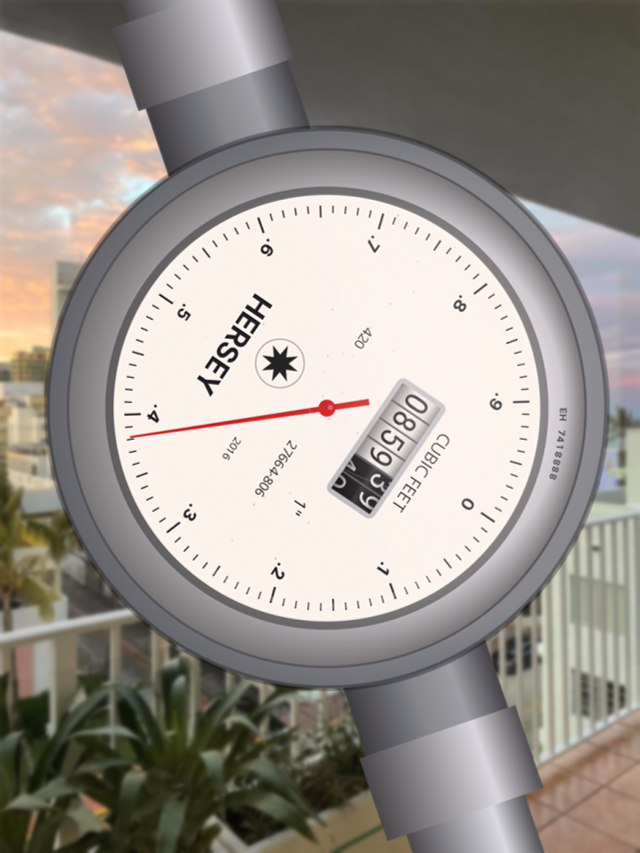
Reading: 85939.38; ft³
